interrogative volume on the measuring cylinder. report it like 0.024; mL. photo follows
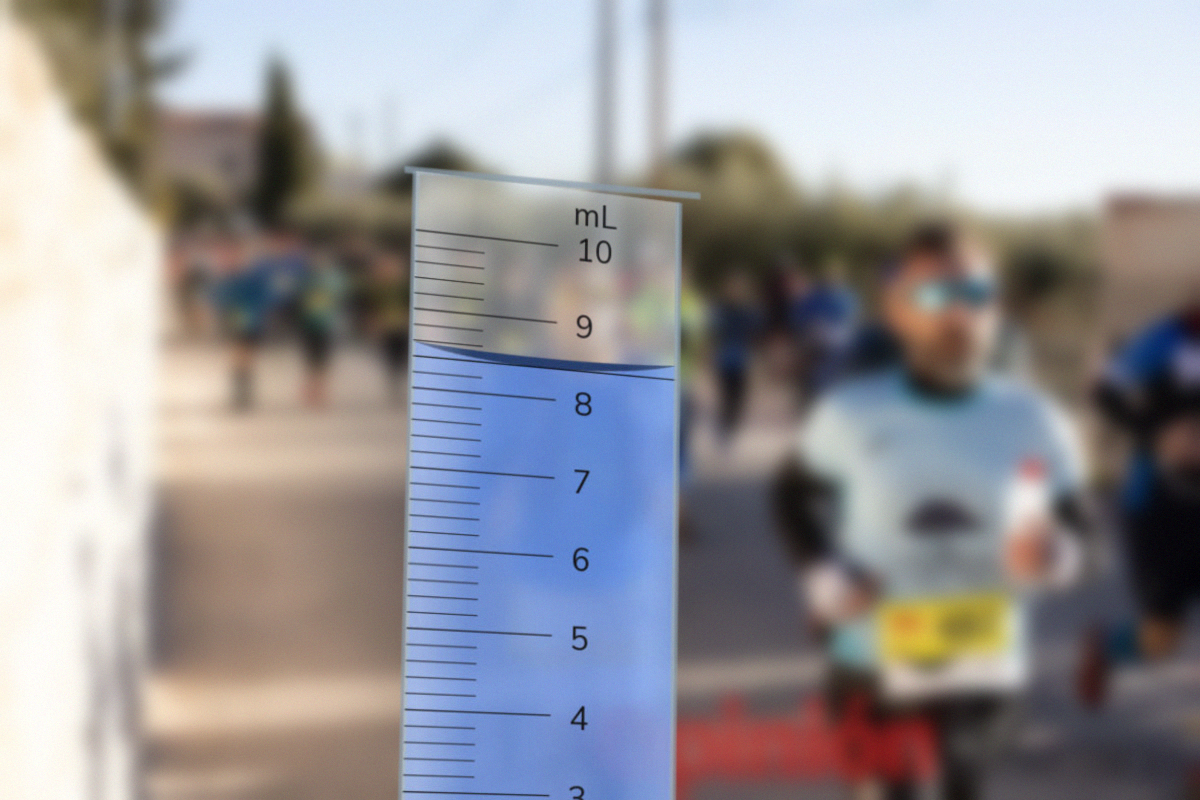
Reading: 8.4; mL
